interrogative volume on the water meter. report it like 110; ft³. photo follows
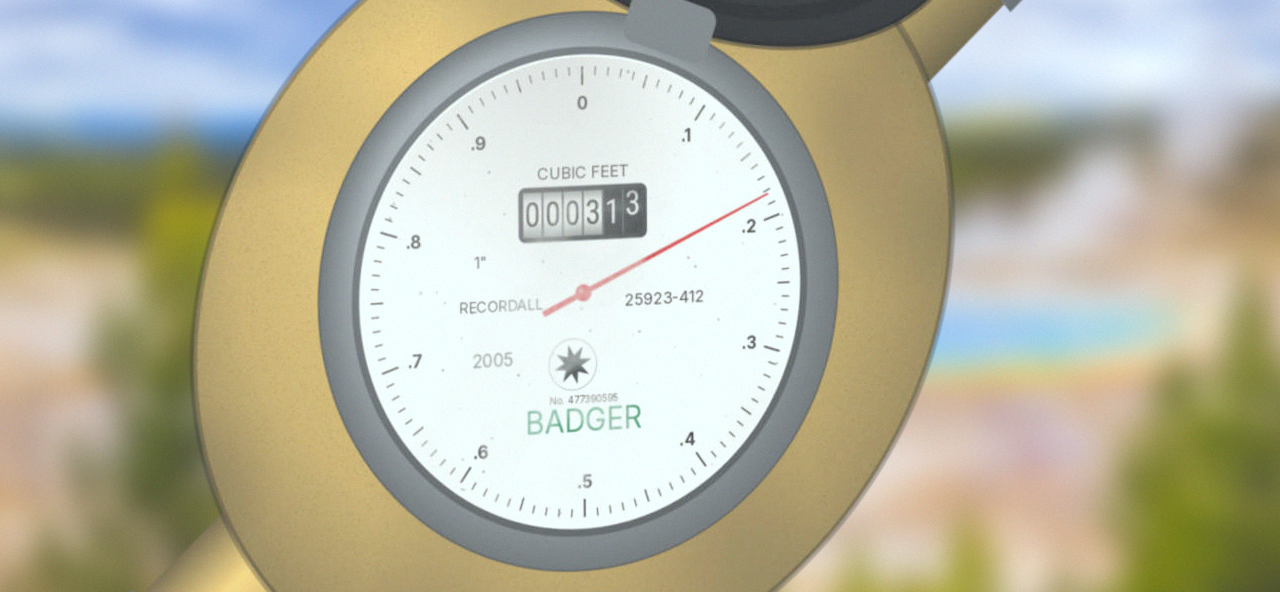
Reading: 313.18; ft³
